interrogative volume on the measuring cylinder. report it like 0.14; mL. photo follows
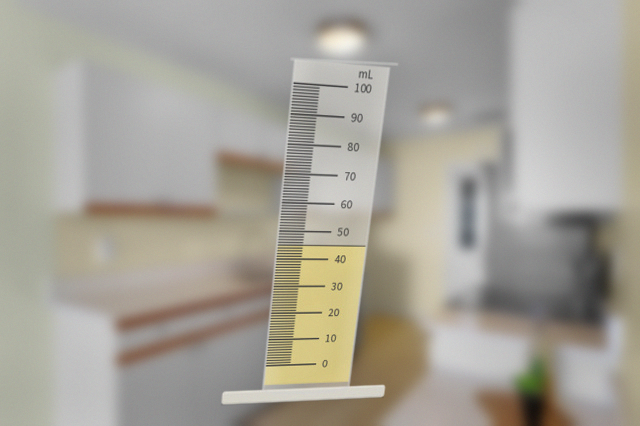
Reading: 45; mL
